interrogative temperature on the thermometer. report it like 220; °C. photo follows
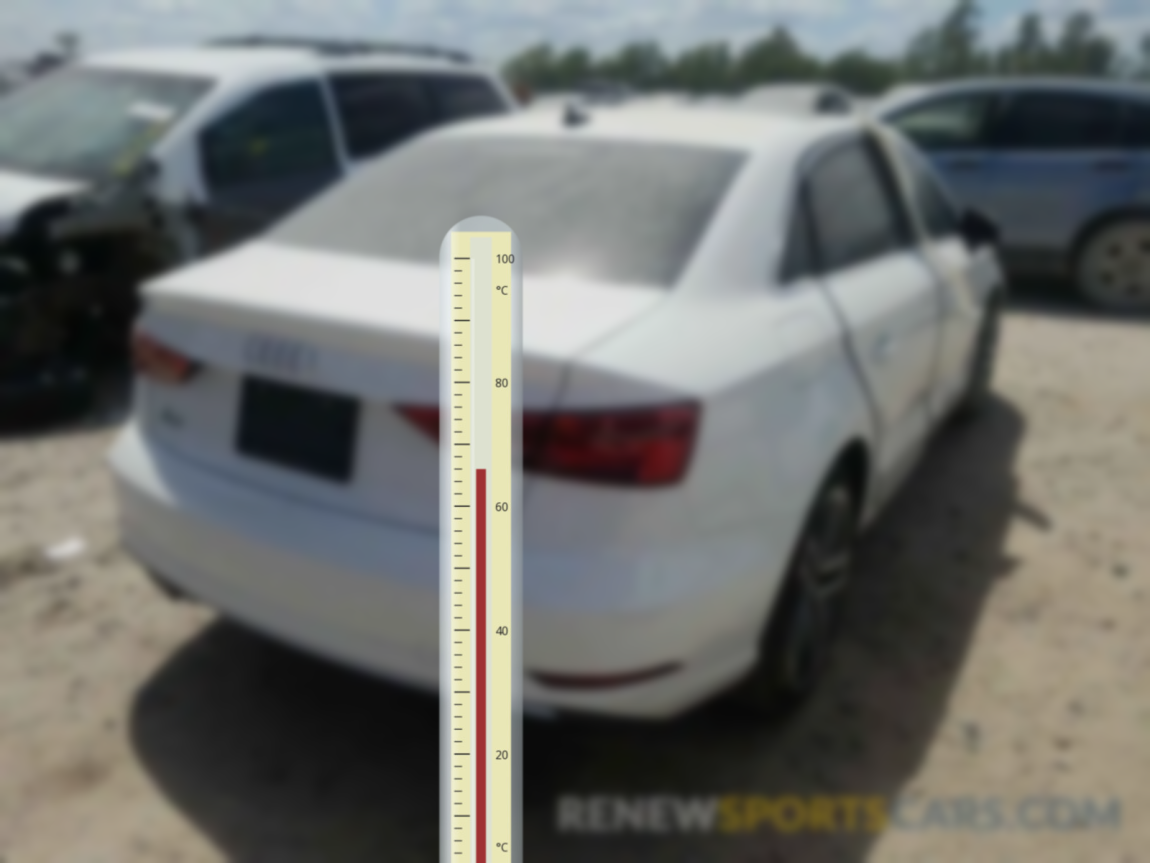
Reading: 66; °C
